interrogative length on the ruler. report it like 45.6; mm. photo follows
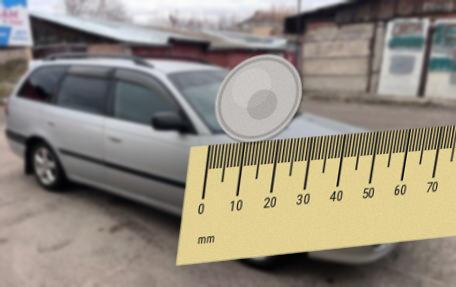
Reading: 25; mm
